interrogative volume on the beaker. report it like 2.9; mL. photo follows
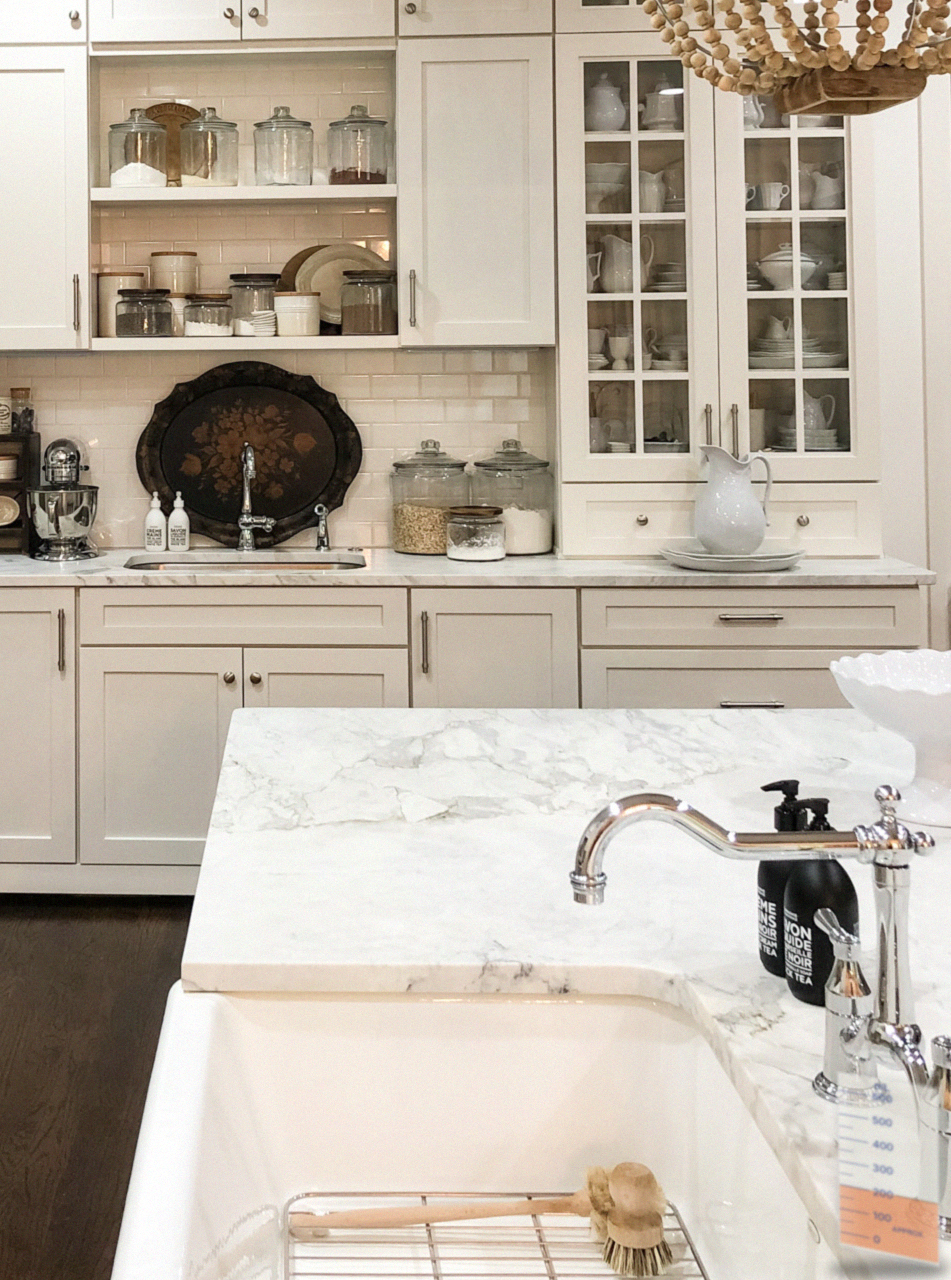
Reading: 200; mL
